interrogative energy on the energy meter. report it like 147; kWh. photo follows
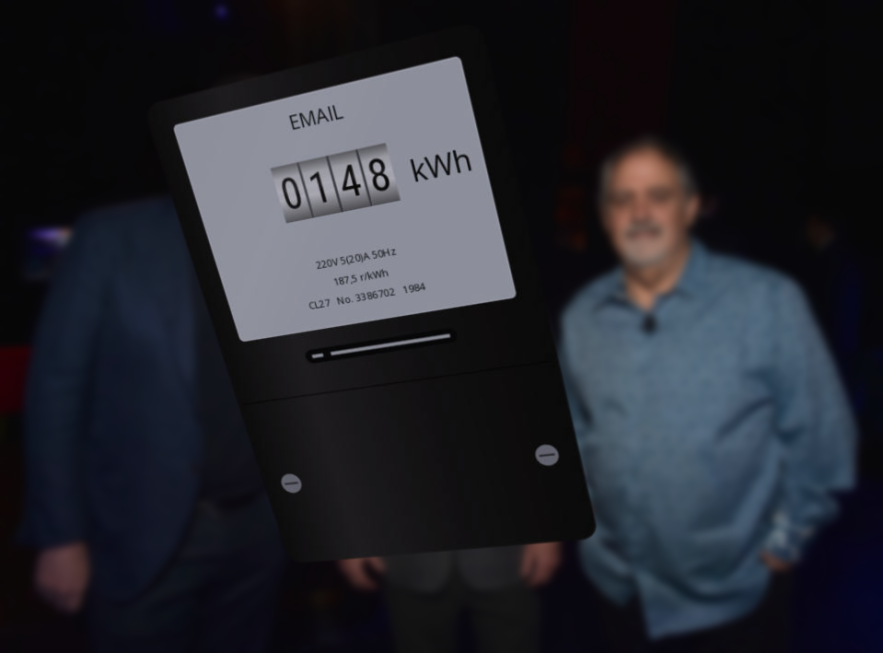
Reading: 148; kWh
